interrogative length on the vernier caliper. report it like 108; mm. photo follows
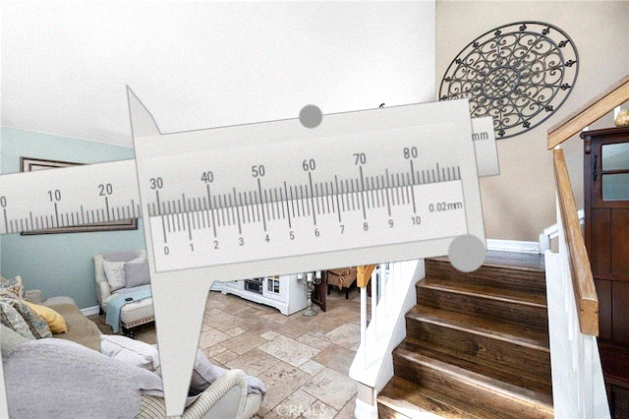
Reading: 30.5; mm
